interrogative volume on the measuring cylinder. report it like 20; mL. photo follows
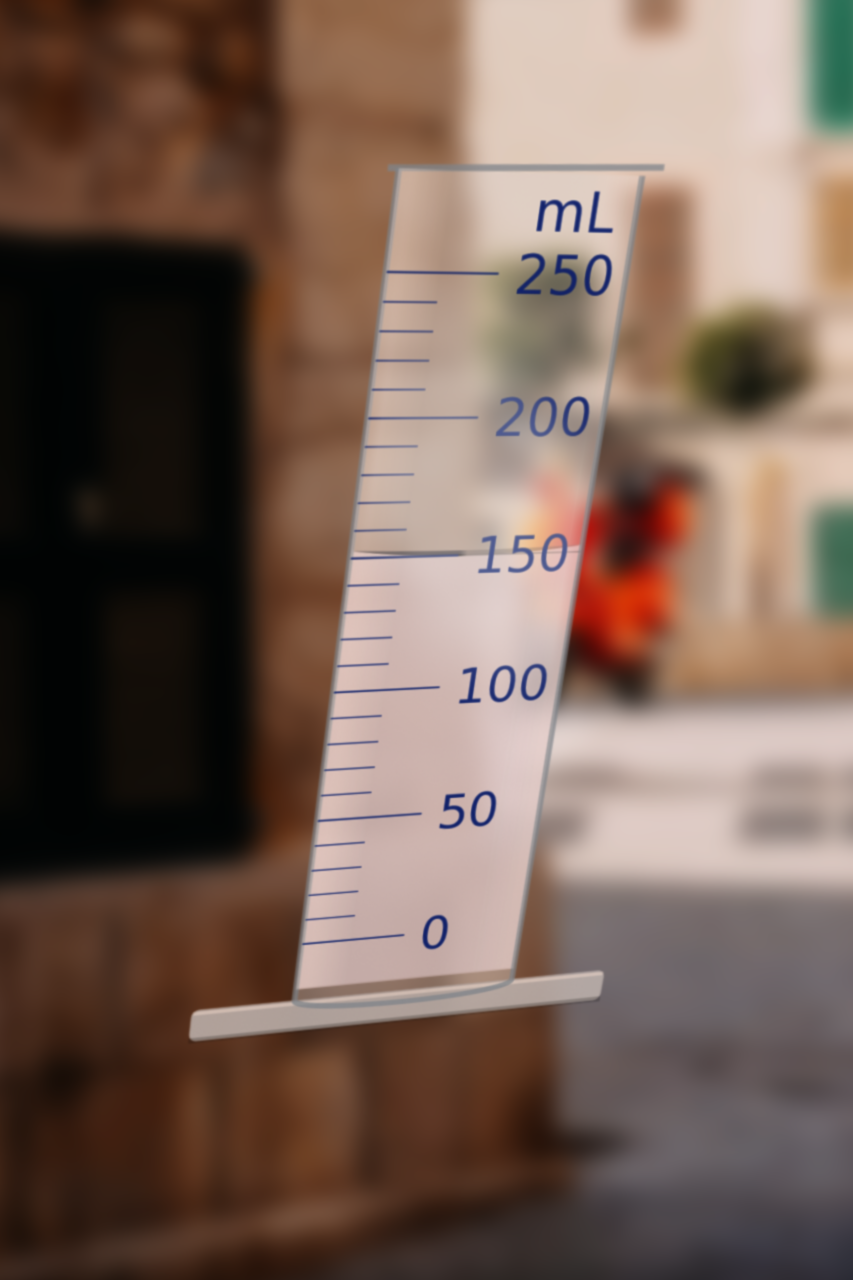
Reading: 150; mL
